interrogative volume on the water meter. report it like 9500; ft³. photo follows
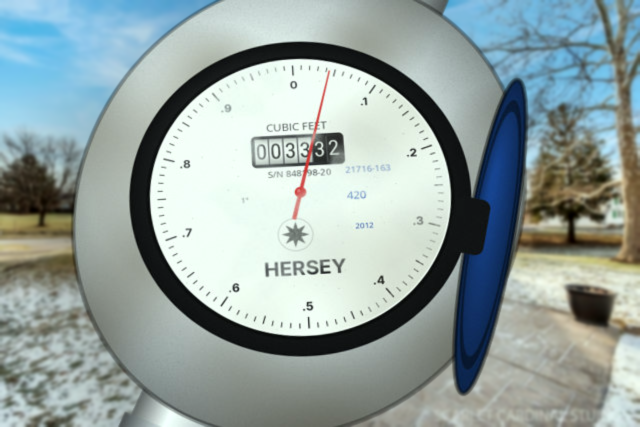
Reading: 3332.04; ft³
